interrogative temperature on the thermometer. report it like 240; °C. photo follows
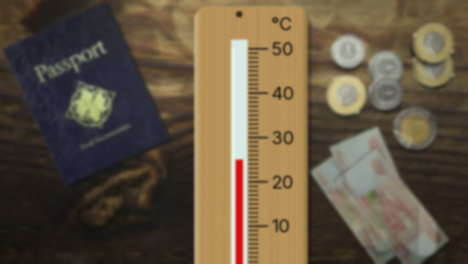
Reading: 25; °C
